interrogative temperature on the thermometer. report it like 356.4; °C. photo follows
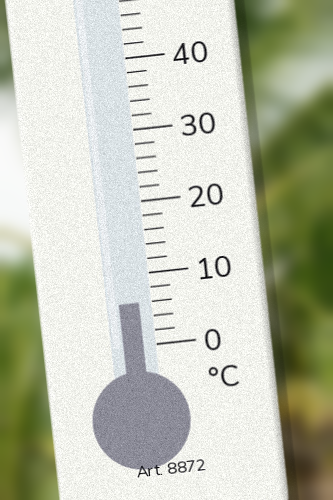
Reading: 6; °C
